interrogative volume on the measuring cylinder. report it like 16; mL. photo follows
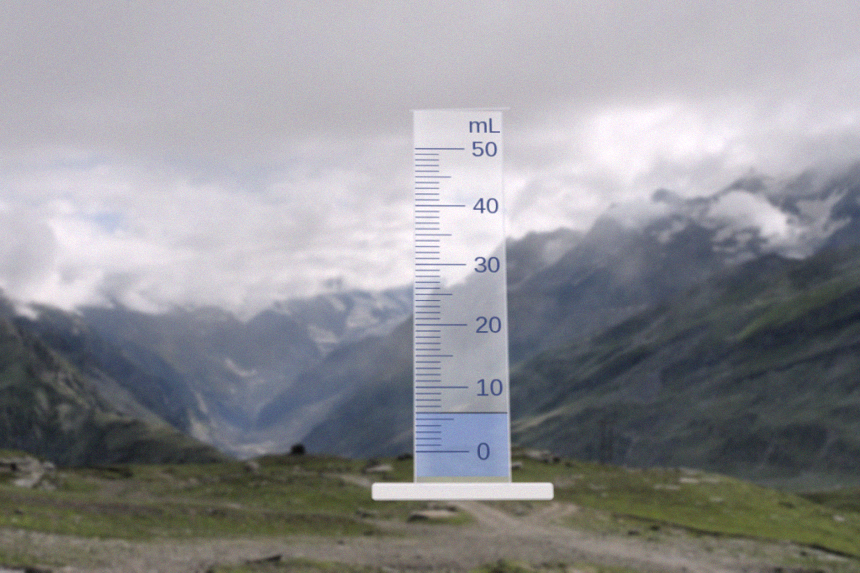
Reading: 6; mL
